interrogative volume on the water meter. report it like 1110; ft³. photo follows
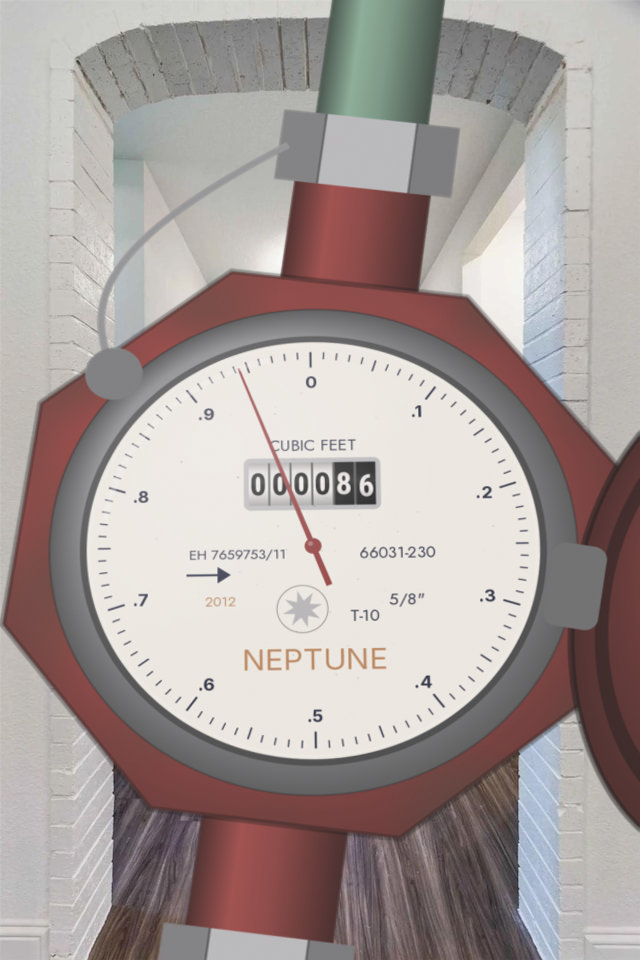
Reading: 85.94; ft³
